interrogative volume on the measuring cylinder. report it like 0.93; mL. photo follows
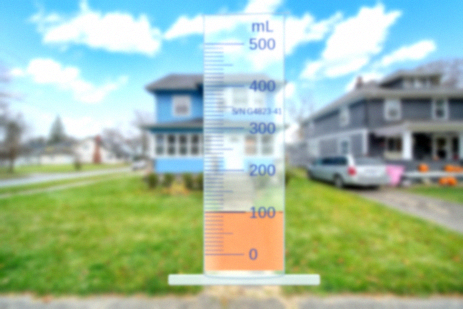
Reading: 100; mL
